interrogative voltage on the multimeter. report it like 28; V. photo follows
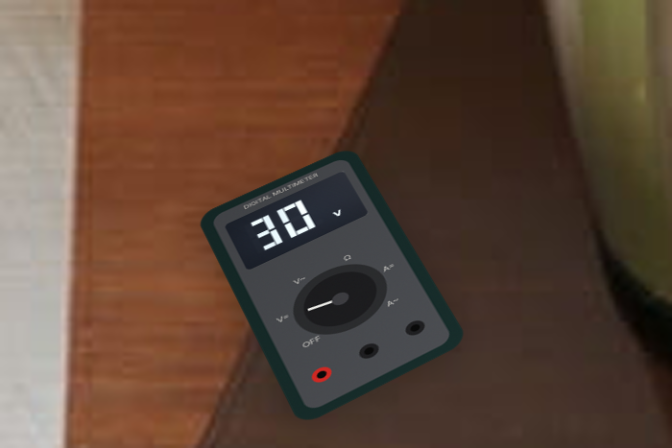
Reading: 30; V
